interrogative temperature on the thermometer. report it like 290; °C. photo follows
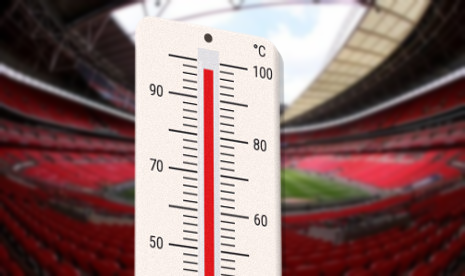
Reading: 98; °C
